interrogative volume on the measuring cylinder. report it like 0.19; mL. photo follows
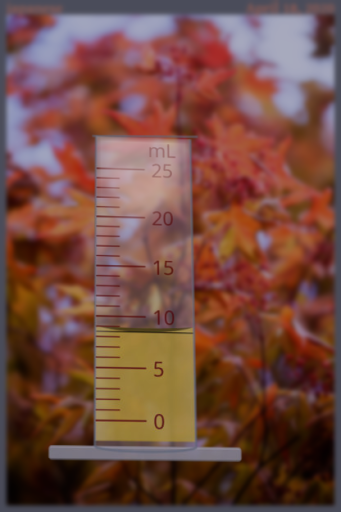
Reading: 8.5; mL
